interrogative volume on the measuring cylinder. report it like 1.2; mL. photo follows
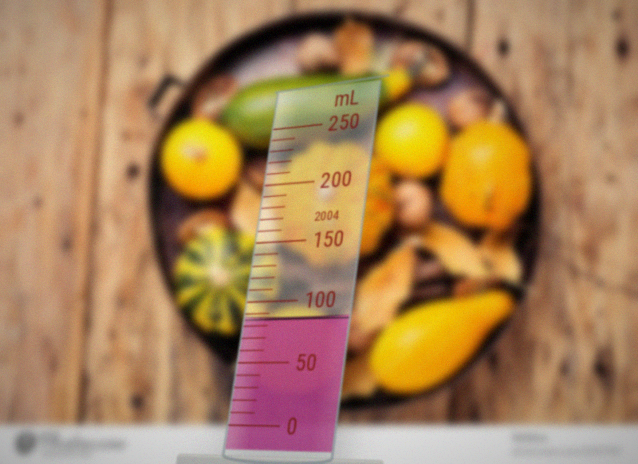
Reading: 85; mL
